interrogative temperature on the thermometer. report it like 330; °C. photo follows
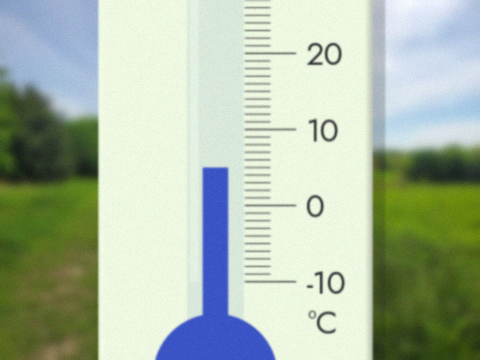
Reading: 5; °C
